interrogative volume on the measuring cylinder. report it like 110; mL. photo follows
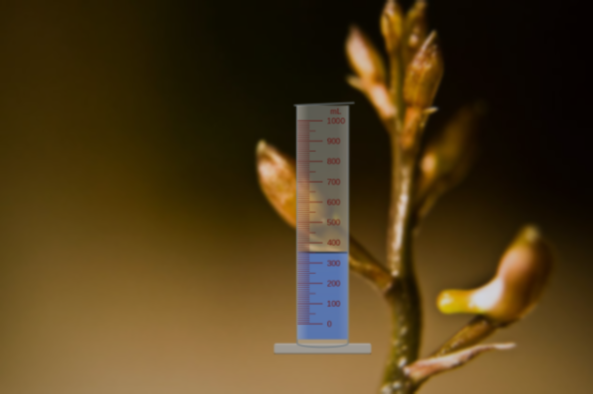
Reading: 350; mL
